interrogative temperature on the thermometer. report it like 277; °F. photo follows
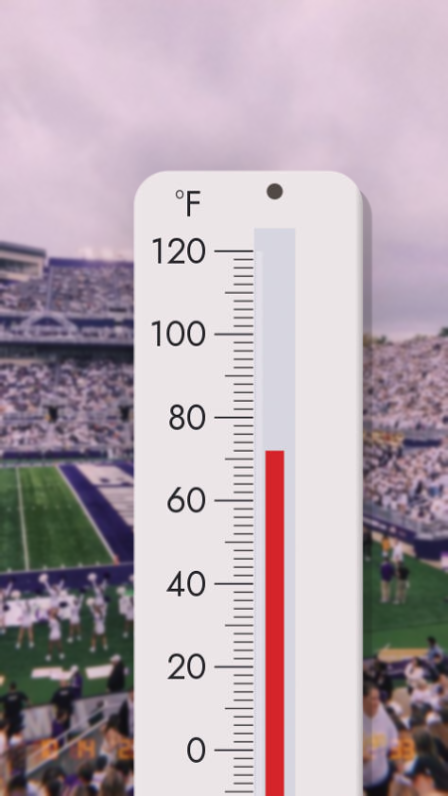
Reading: 72; °F
